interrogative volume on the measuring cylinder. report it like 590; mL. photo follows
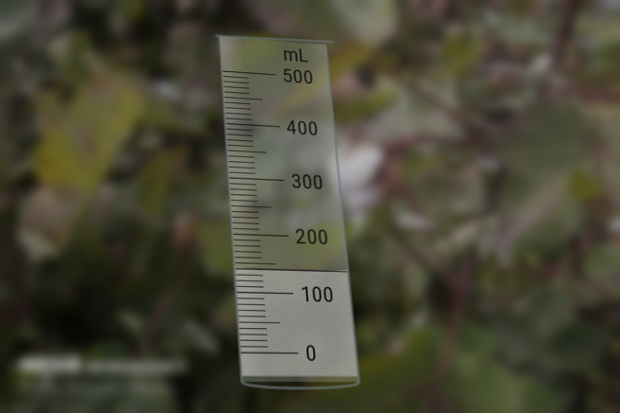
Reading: 140; mL
